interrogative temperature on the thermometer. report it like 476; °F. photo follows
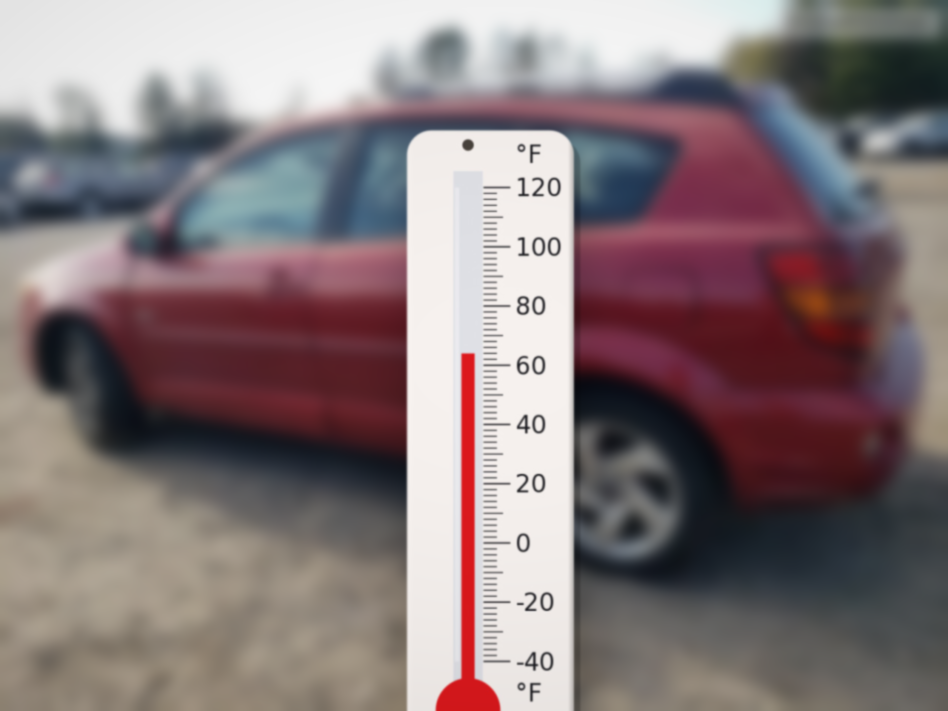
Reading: 64; °F
